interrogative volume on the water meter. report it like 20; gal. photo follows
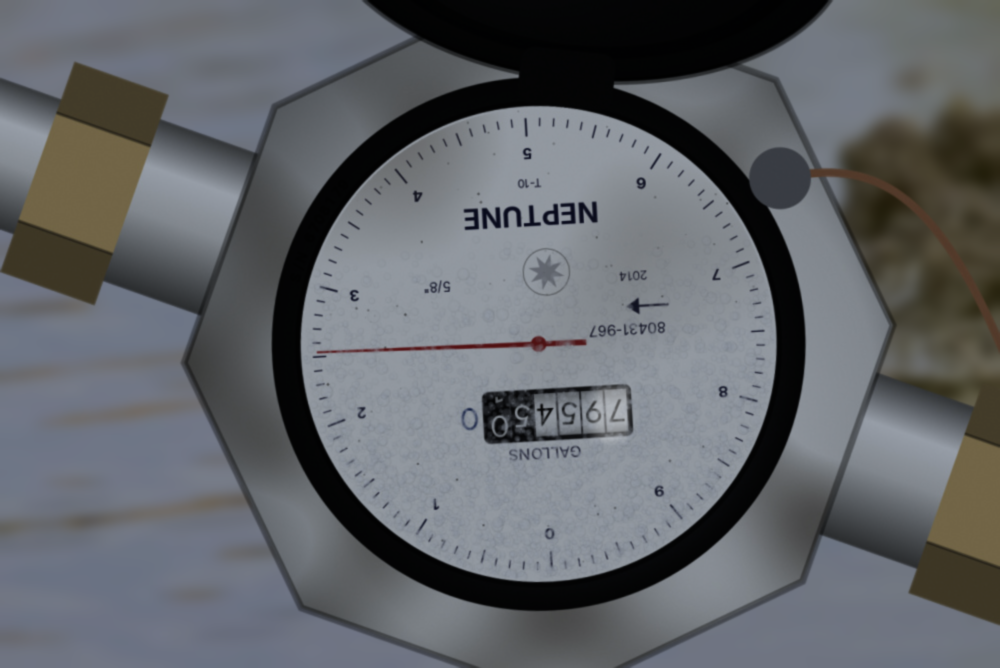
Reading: 7954502.5; gal
